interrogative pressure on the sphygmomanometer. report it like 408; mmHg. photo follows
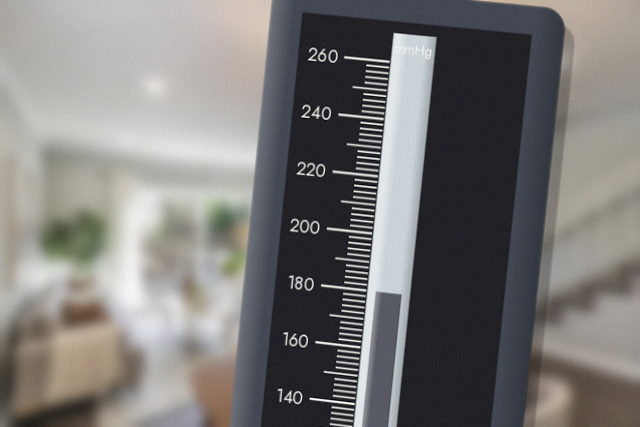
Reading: 180; mmHg
